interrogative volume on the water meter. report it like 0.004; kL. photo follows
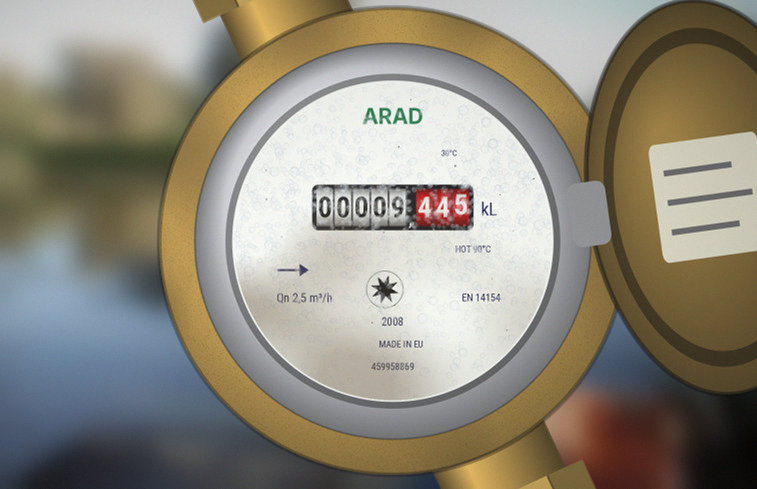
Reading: 9.445; kL
